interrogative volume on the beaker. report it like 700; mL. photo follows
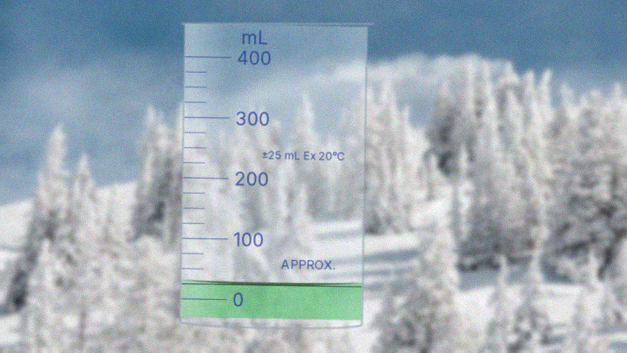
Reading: 25; mL
